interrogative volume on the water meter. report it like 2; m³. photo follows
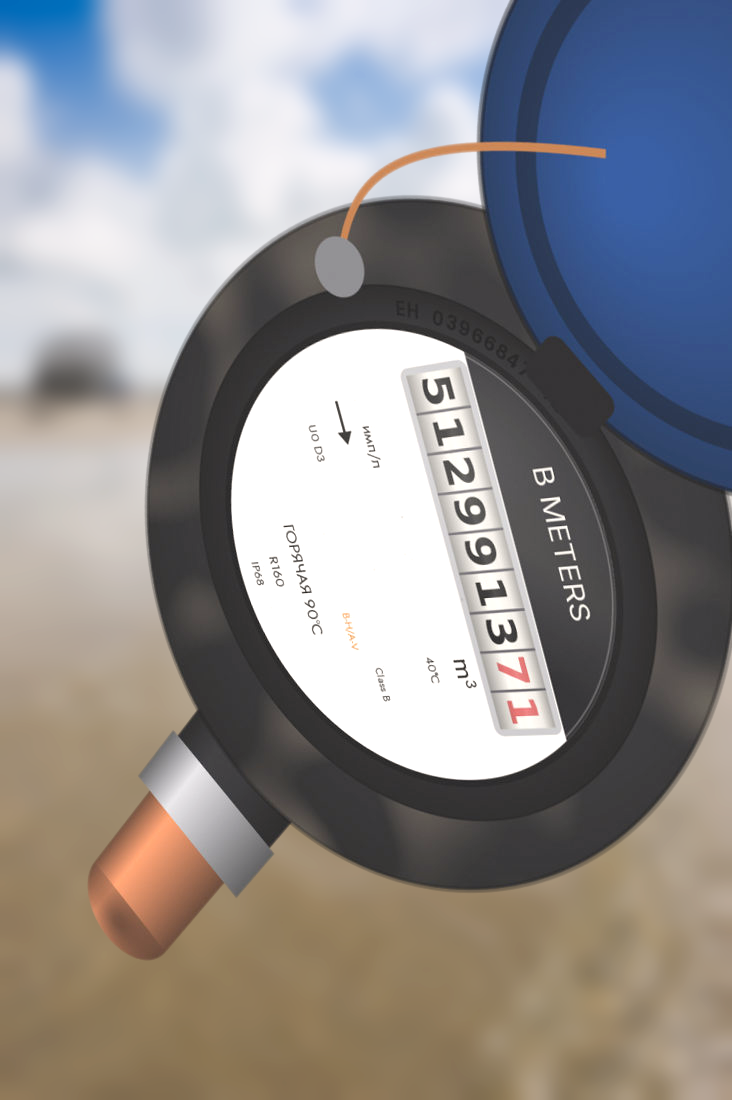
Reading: 5129913.71; m³
